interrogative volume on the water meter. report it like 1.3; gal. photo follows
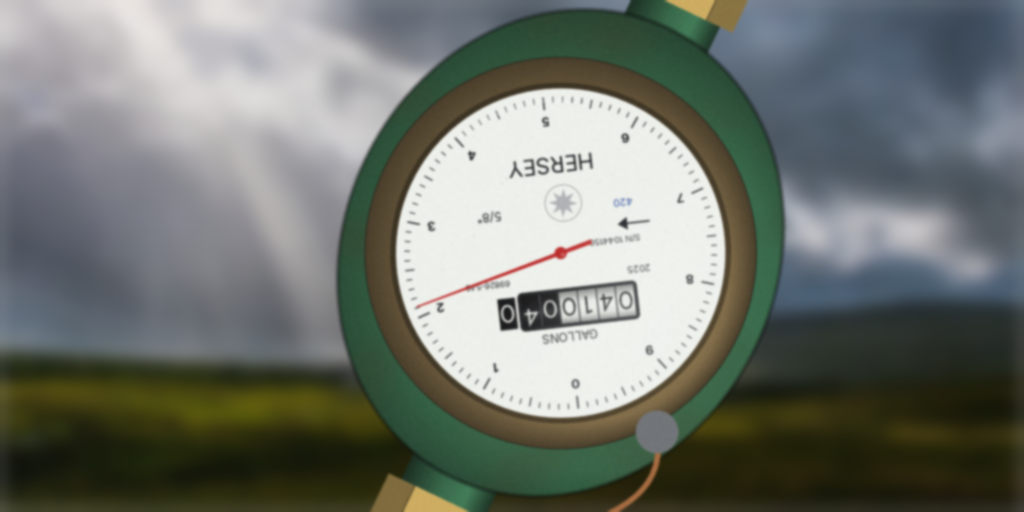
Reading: 410042.1; gal
